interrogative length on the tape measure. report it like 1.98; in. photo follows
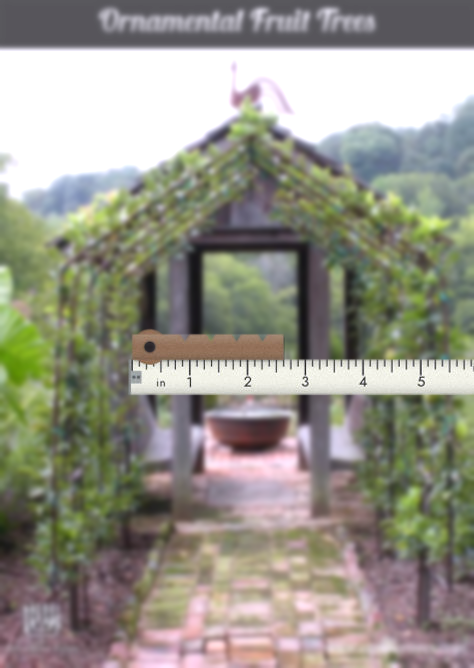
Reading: 2.625; in
